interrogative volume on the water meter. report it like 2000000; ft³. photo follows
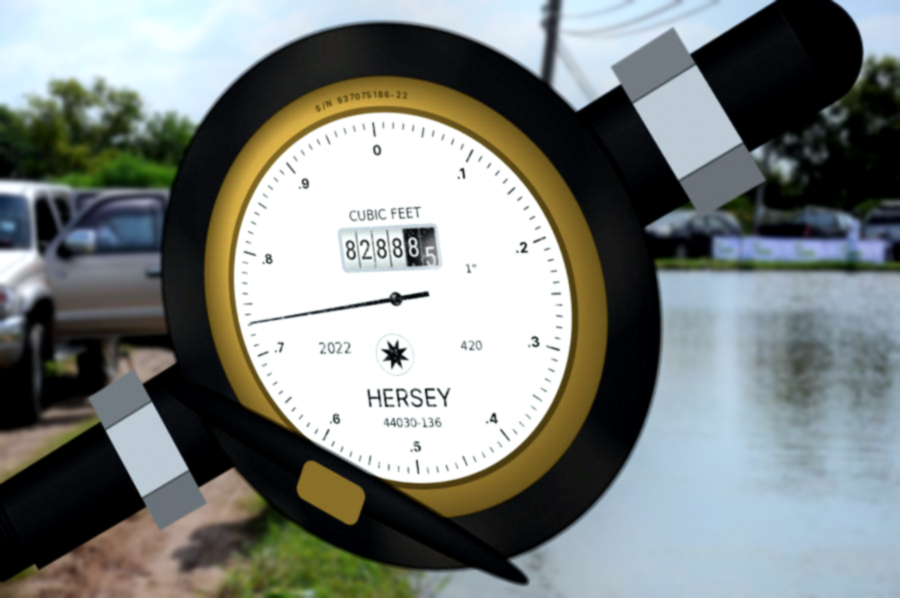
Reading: 828884.73; ft³
